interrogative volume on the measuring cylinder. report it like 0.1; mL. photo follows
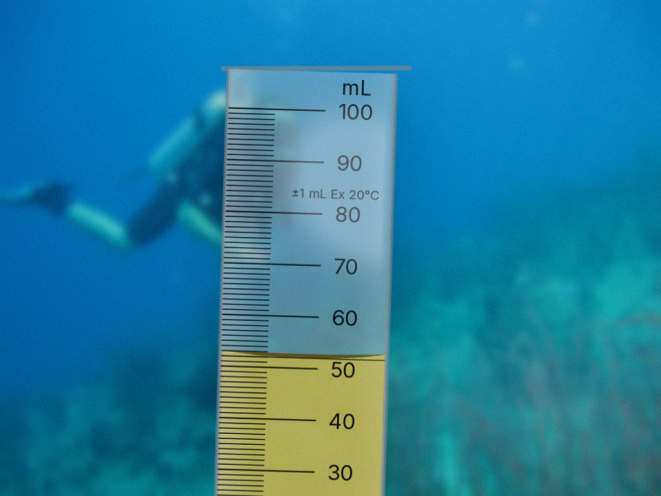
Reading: 52; mL
